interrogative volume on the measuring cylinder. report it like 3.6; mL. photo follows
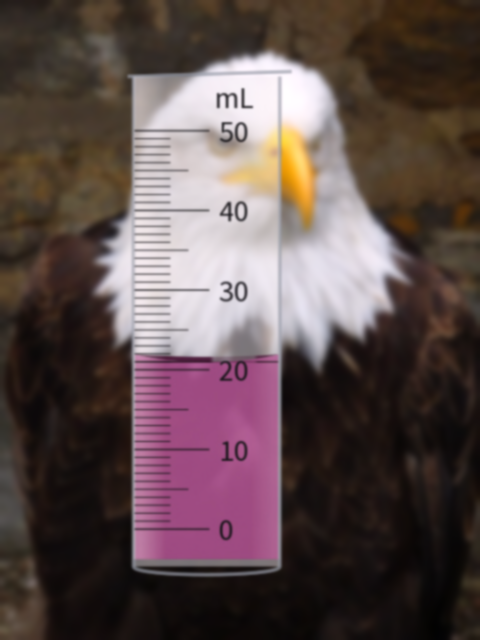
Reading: 21; mL
